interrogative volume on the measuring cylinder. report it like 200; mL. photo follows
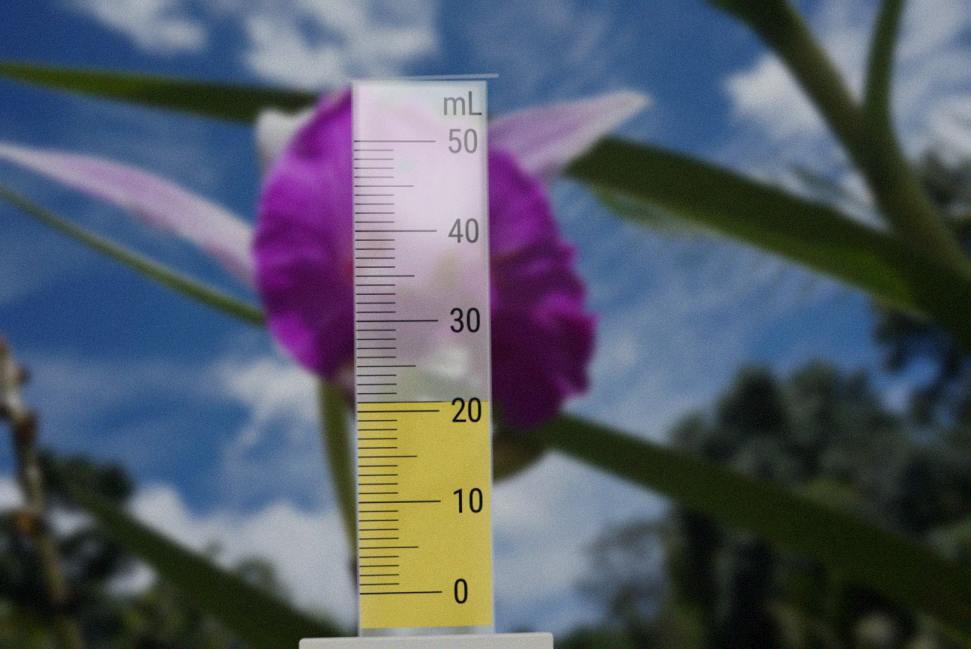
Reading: 21; mL
